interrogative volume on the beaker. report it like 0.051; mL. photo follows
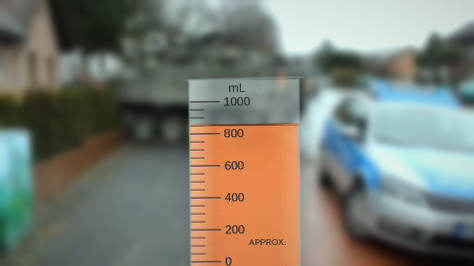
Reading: 850; mL
